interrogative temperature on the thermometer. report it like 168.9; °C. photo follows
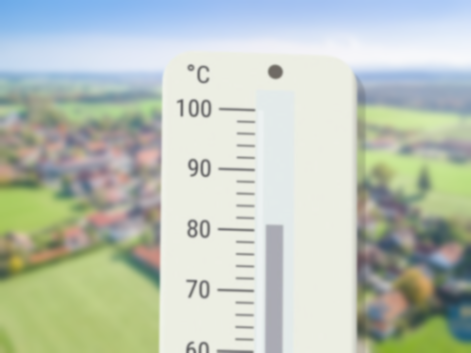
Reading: 81; °C
